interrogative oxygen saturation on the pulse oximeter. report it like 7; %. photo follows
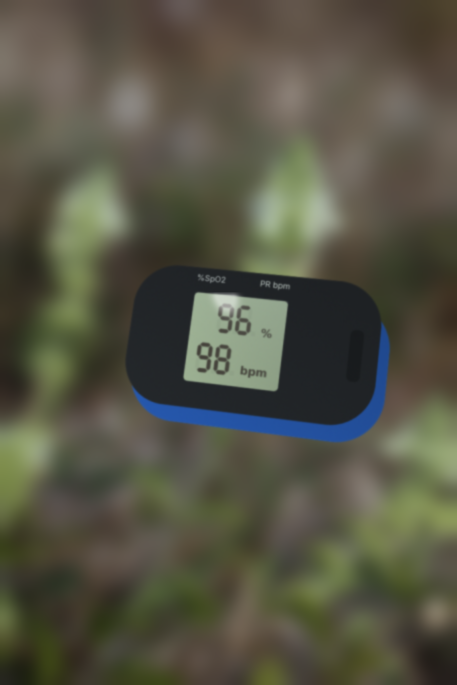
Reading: 96; %
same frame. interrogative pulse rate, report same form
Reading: 98; bpm
